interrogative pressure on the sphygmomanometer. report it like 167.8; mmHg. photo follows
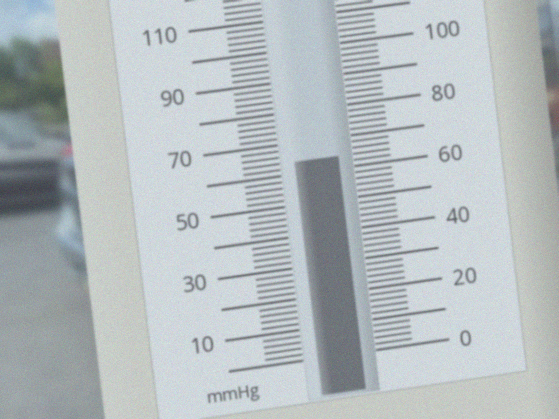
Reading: 64; mmHg
